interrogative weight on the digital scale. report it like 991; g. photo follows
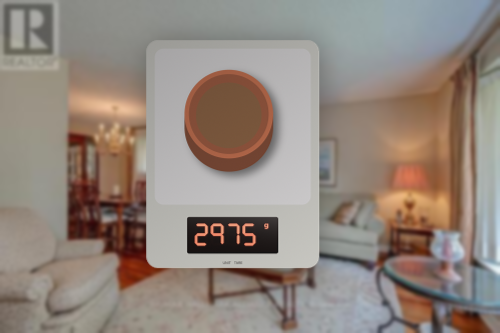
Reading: 2975; g
